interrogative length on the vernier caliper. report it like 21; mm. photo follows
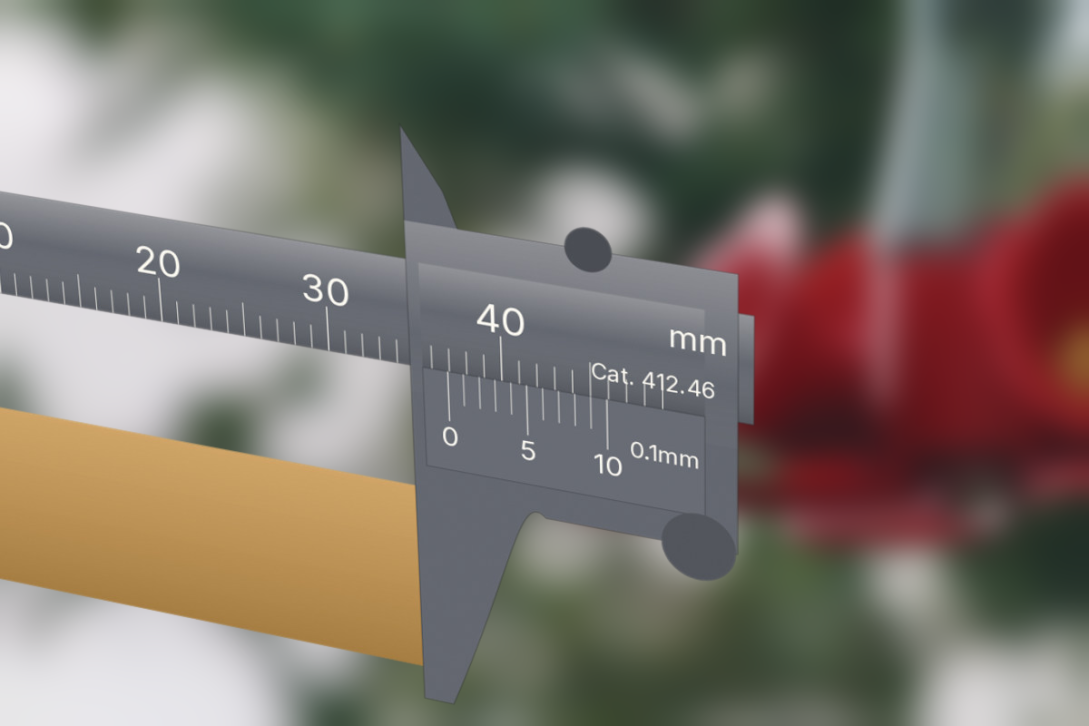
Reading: 36.9; mm
